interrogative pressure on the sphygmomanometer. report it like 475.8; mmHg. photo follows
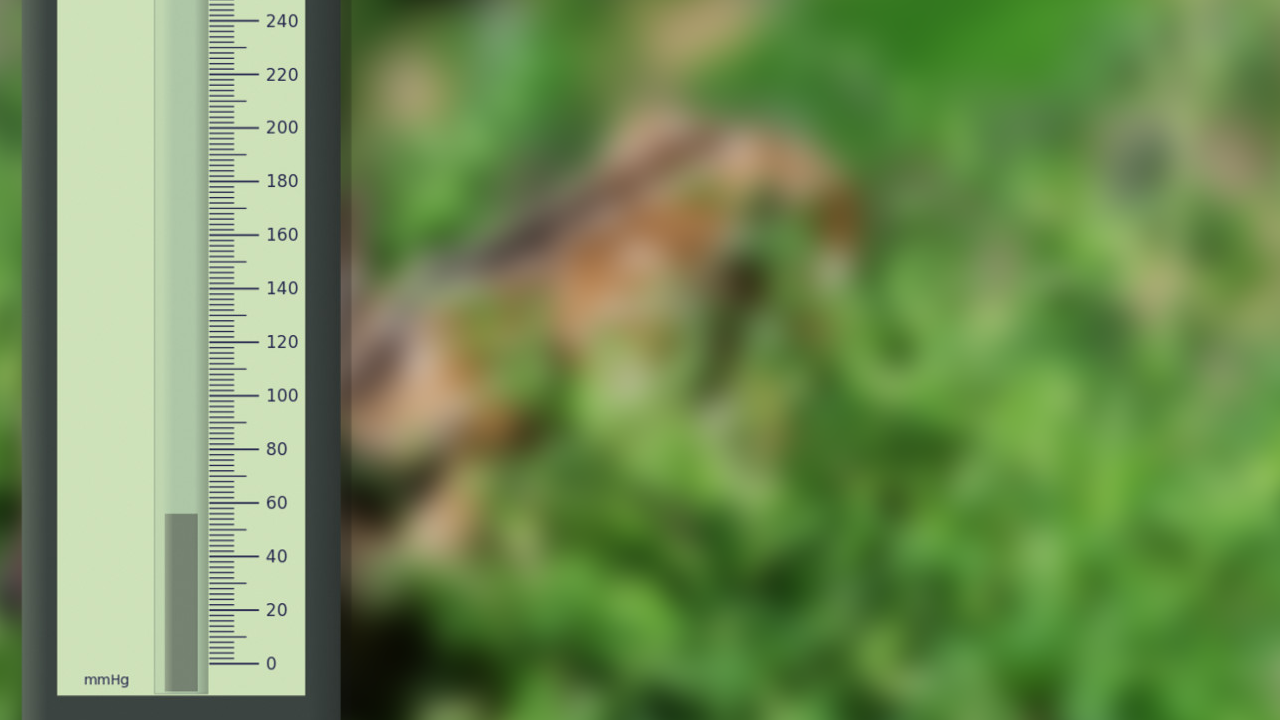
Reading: 56; mmHg
